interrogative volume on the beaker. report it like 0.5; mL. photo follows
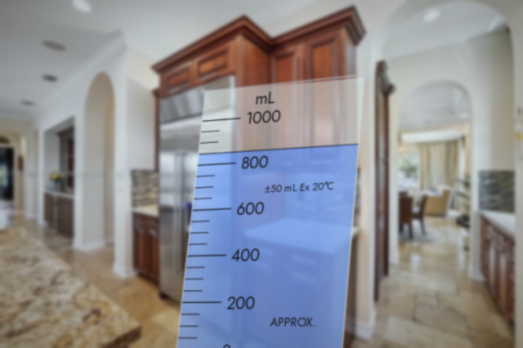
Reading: 850; mL
